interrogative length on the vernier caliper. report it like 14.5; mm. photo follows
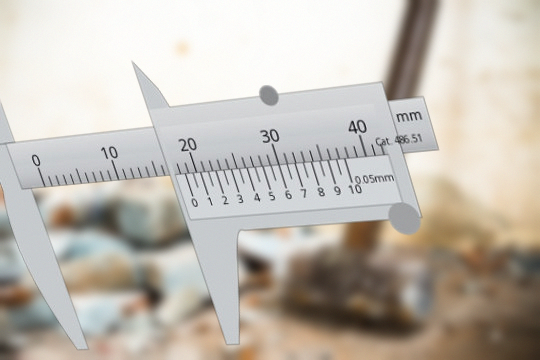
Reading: 18.6; mm
